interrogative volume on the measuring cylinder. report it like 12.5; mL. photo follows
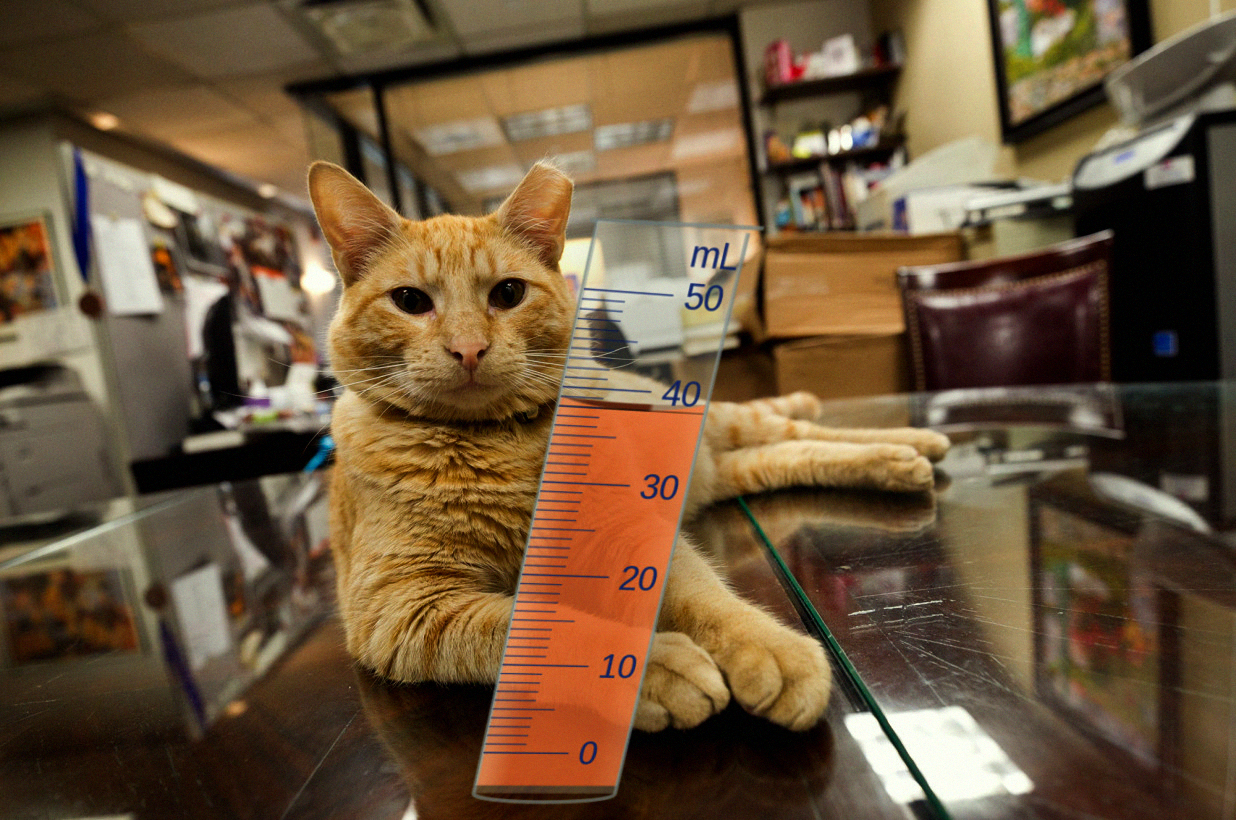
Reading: 38; mL
